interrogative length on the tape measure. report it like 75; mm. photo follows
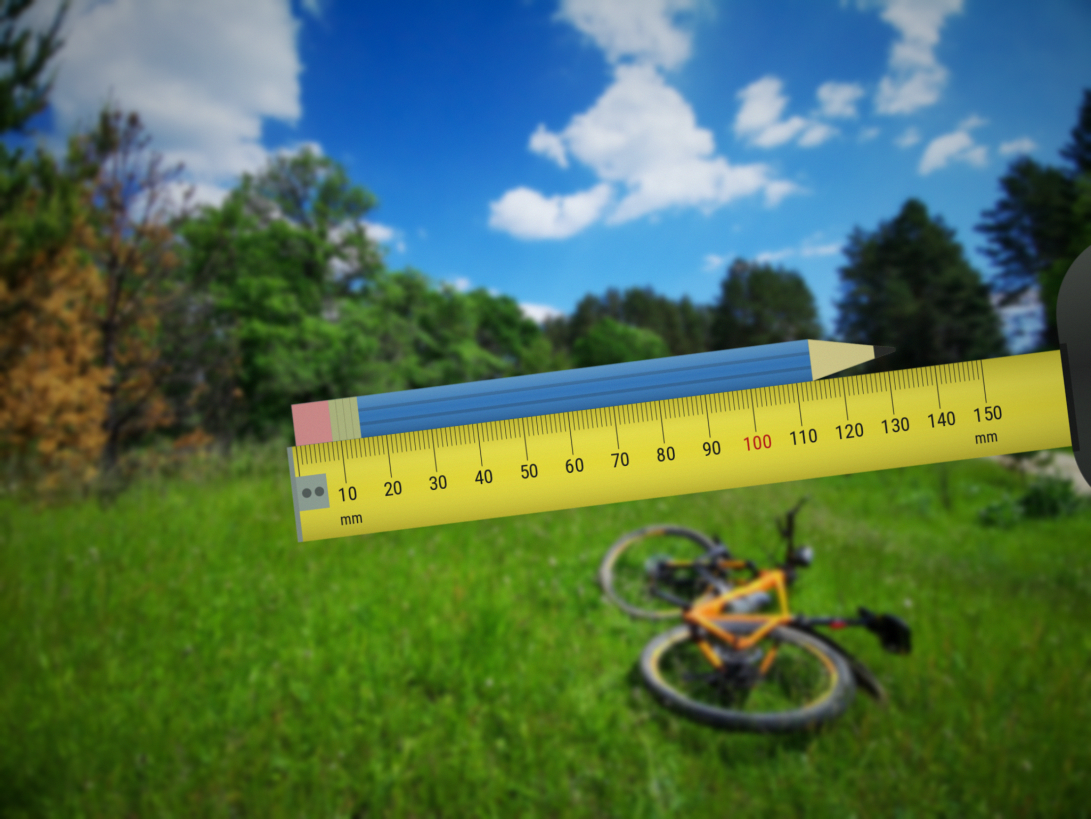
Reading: 132; mm
